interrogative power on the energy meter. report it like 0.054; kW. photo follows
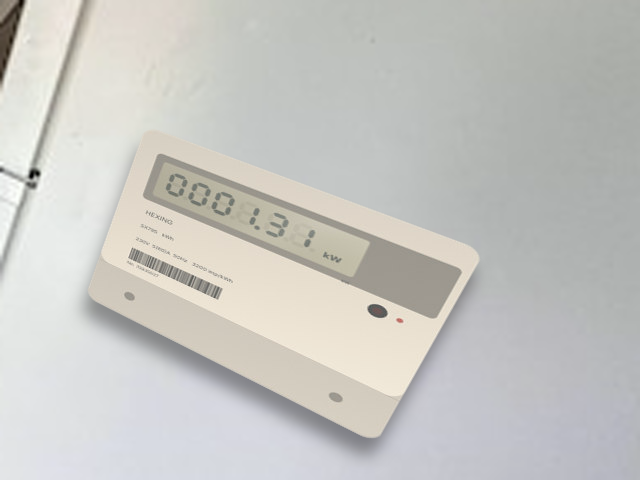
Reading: 1.31; kW
